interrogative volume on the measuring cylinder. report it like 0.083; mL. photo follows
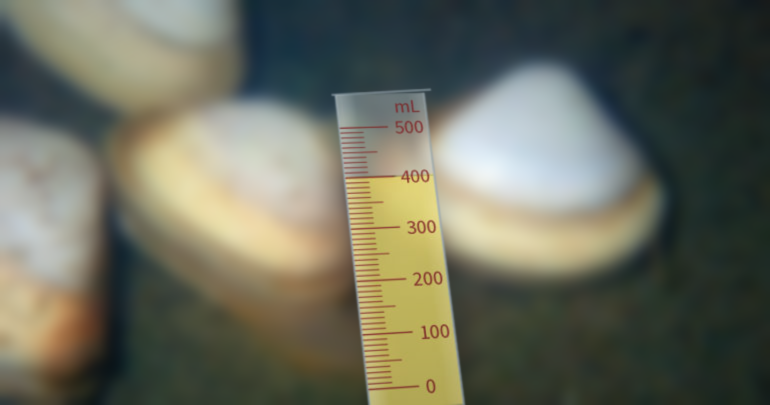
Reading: 400; mL
